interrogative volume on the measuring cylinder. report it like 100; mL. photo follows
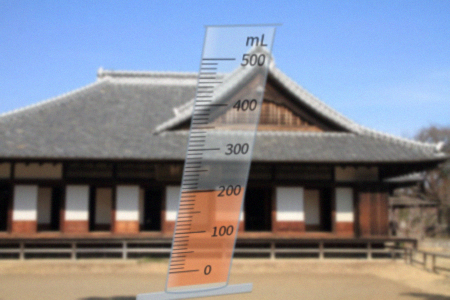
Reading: 200; mL
